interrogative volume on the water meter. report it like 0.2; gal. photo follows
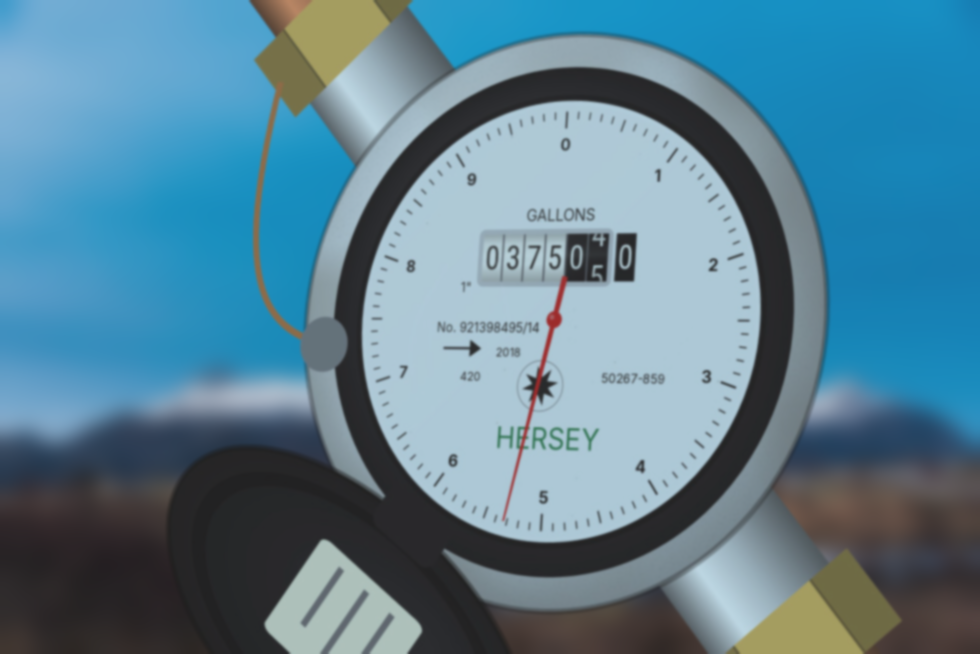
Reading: 375045.3; gal
